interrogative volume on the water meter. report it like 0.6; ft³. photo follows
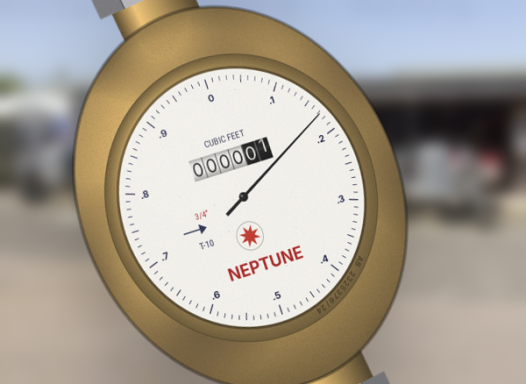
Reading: 1.17; ft³
